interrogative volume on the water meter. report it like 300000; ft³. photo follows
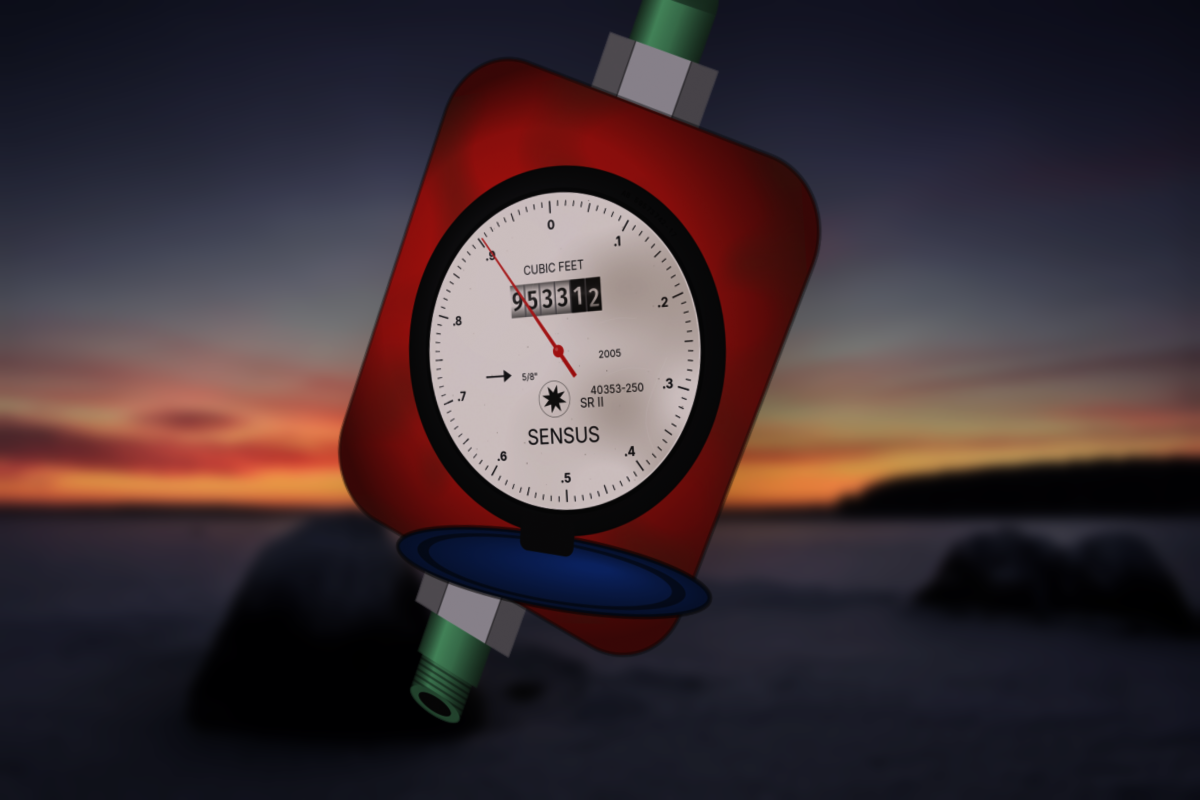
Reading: 953311.90; ft³
